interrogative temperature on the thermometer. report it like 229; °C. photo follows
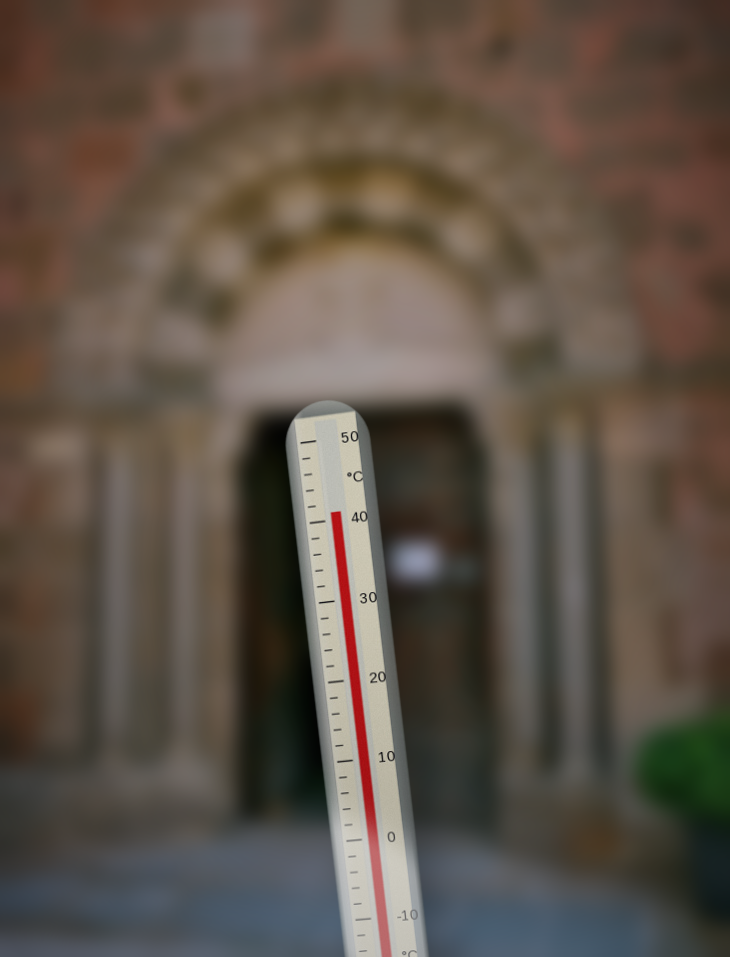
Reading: 41; °C
